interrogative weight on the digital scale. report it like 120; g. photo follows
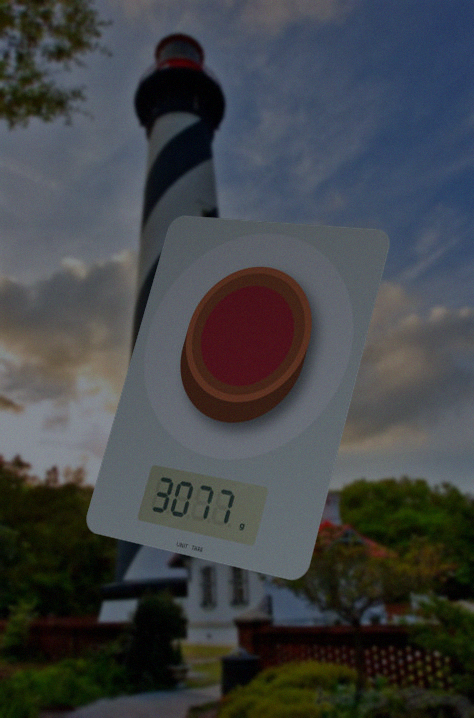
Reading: 3077; g
